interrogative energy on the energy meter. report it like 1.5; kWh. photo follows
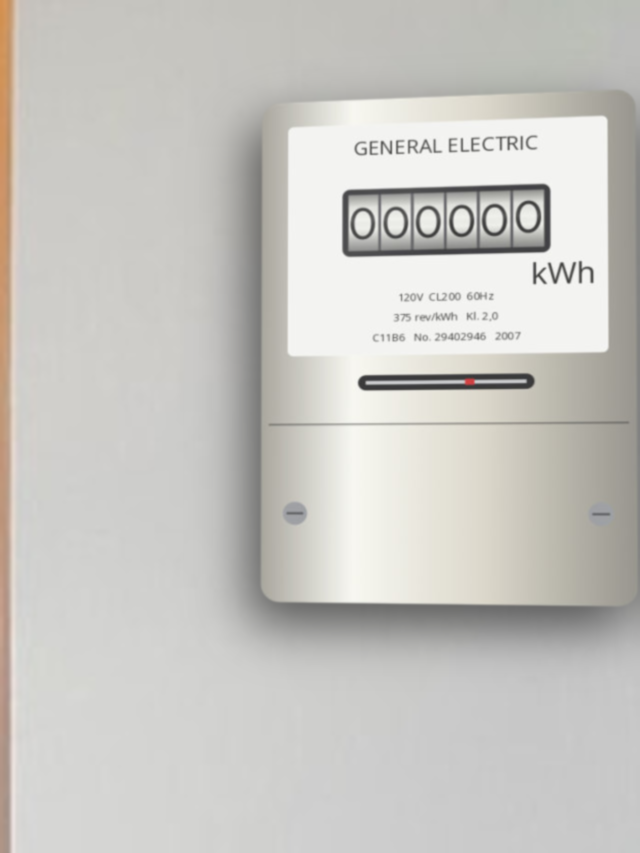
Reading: 0; kWh
